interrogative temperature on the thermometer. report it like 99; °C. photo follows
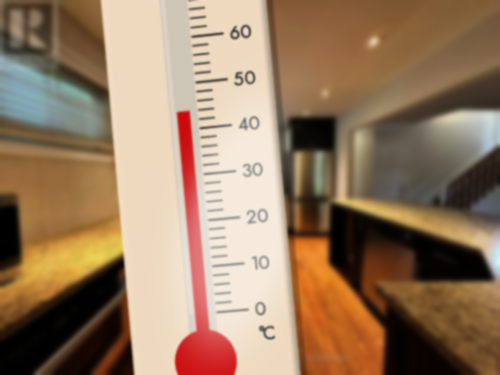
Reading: 44; °C
